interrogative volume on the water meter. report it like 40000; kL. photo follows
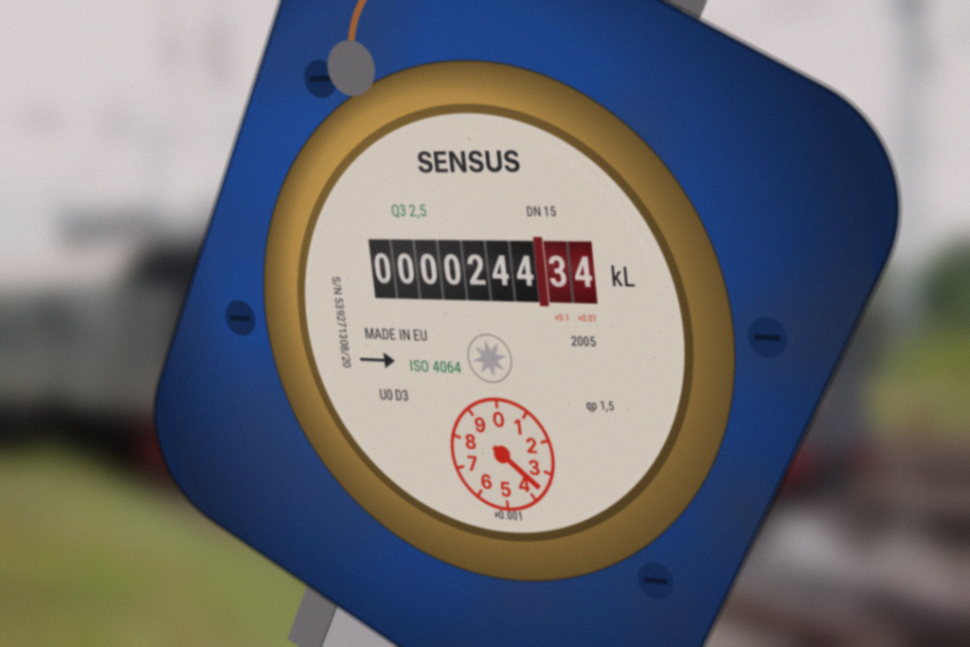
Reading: 244.343; kL
